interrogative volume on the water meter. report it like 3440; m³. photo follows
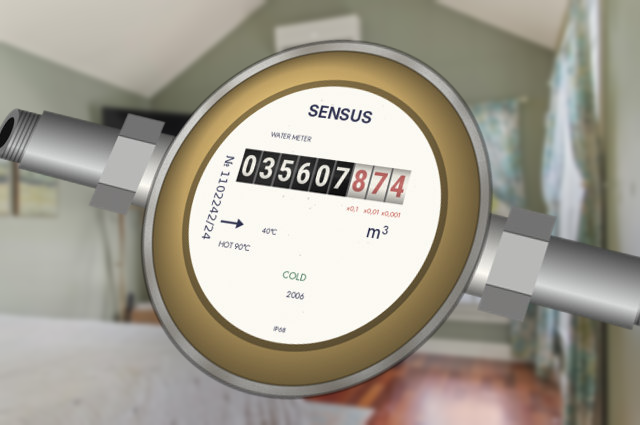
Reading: 35607.874; m³
